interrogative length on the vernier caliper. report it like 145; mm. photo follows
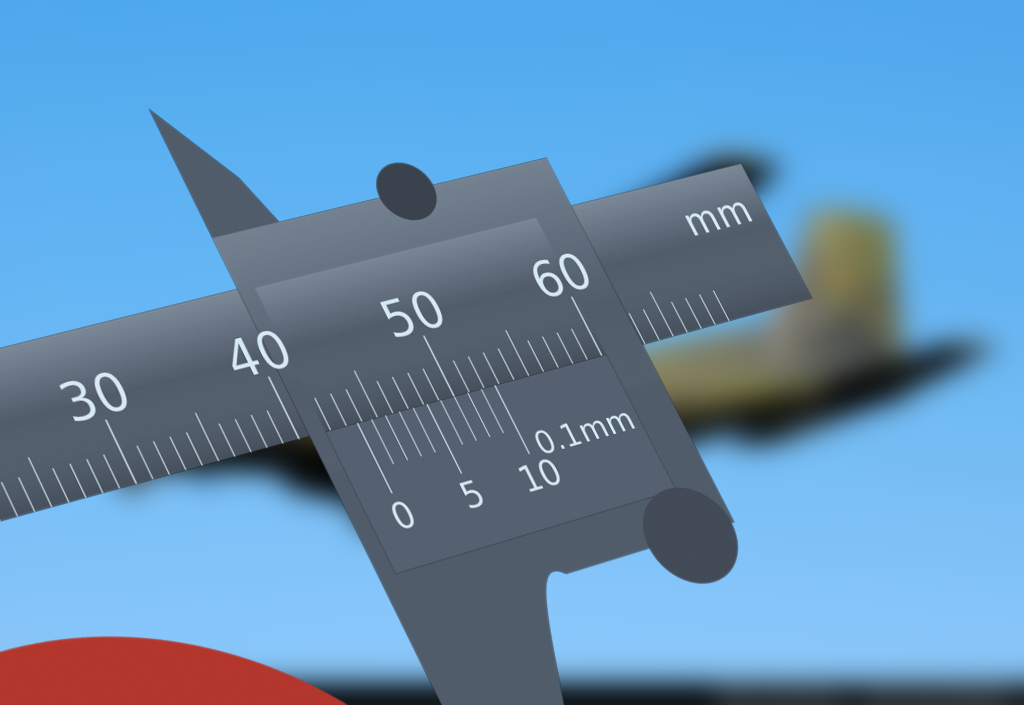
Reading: 43.7; mm
